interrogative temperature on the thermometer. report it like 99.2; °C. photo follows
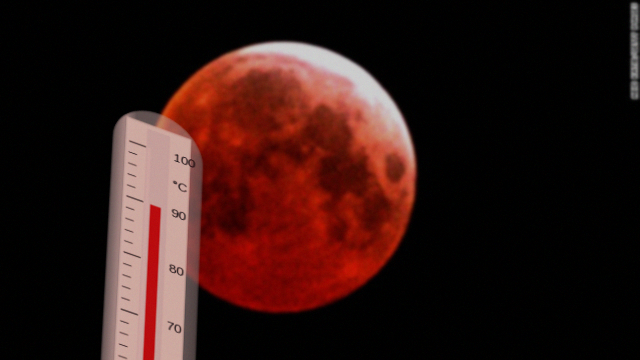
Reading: 90; °C
